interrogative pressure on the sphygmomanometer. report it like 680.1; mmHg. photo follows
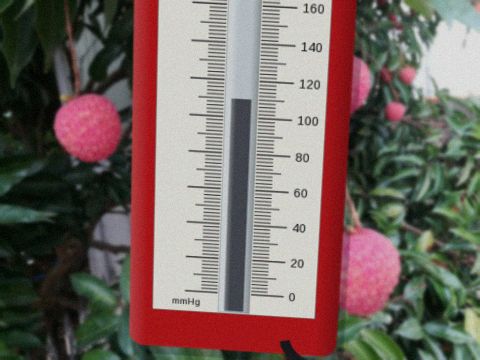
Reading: 110; mmHg
